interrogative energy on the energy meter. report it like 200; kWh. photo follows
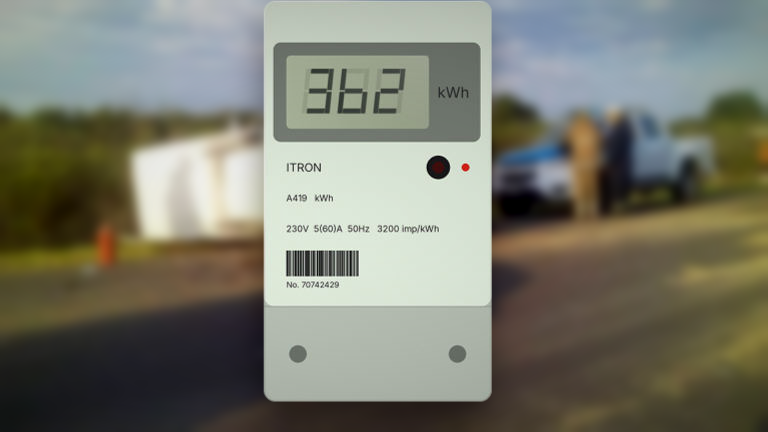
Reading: 362; kWh
